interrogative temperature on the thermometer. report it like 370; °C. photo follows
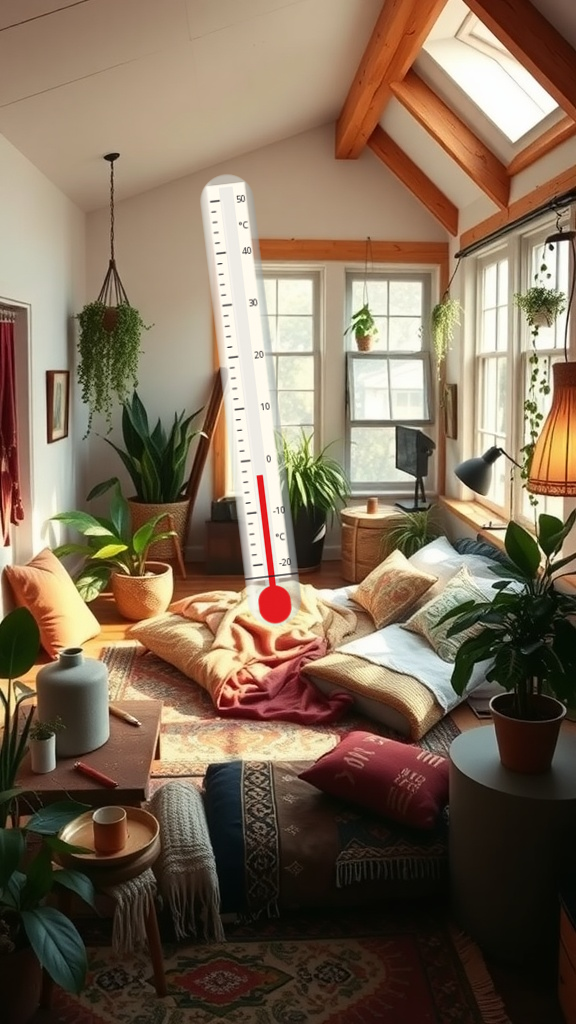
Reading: -3; °C
